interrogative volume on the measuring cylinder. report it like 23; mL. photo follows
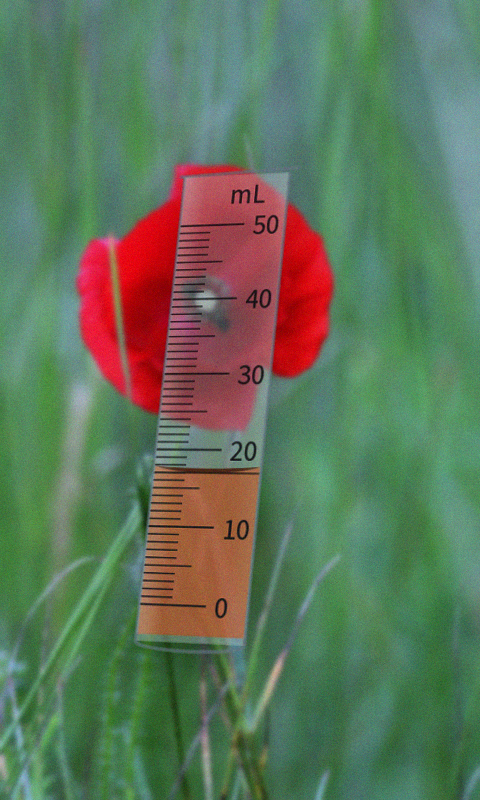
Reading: 17; mL
